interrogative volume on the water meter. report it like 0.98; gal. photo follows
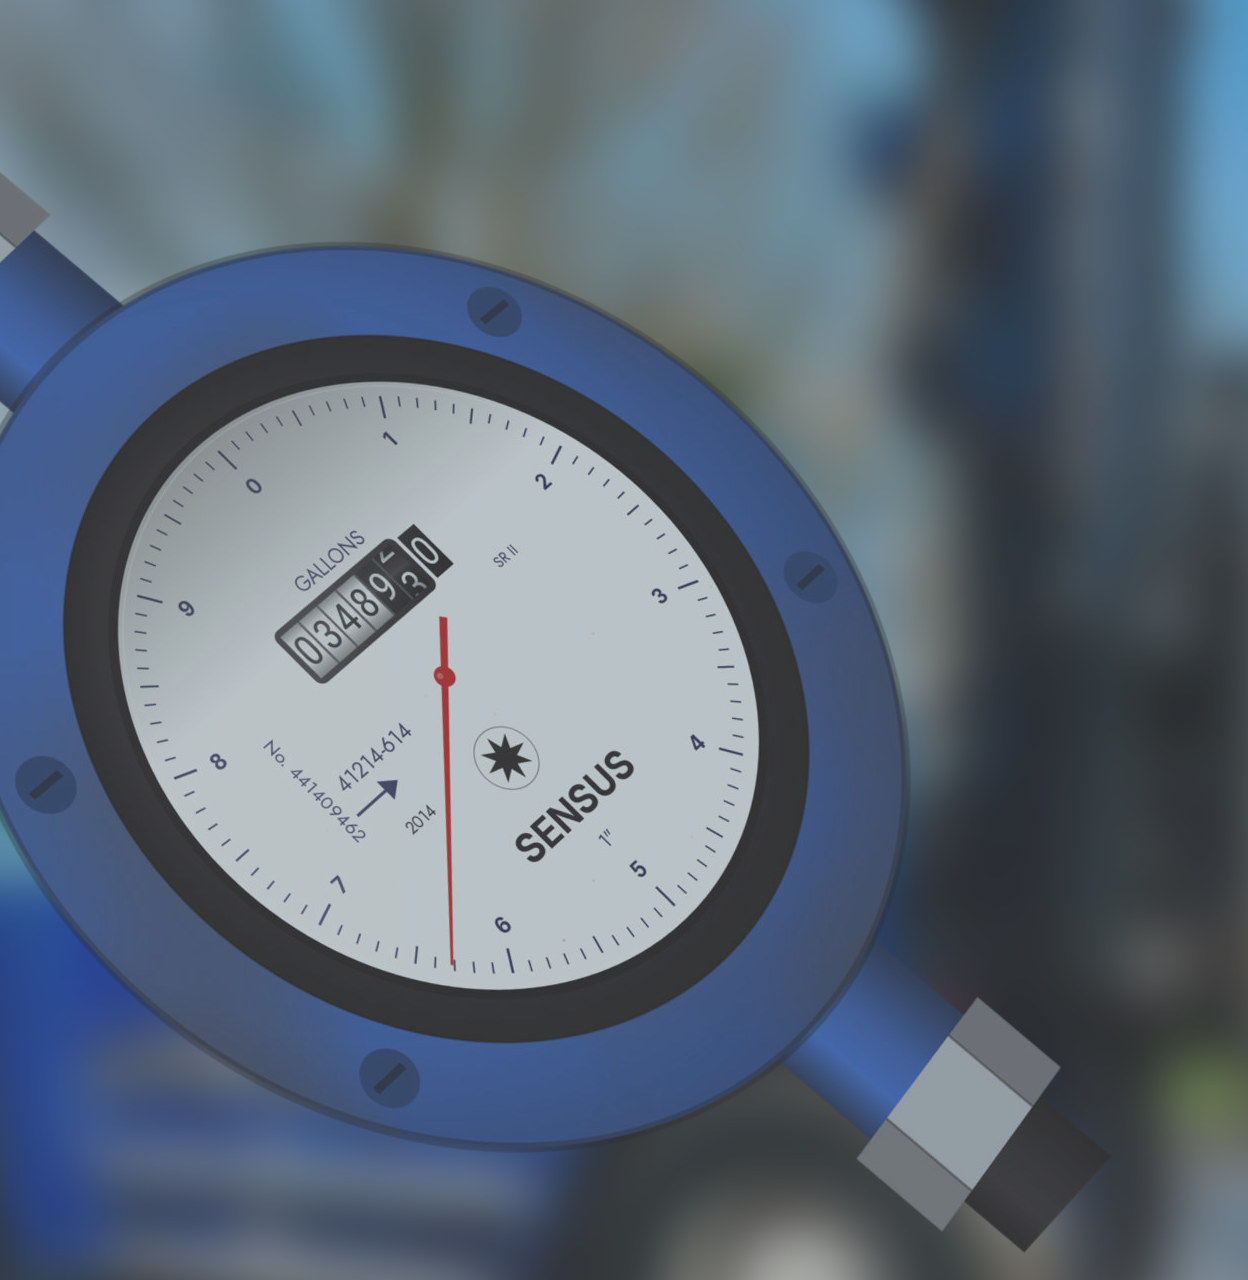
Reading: 348926.3; gal
